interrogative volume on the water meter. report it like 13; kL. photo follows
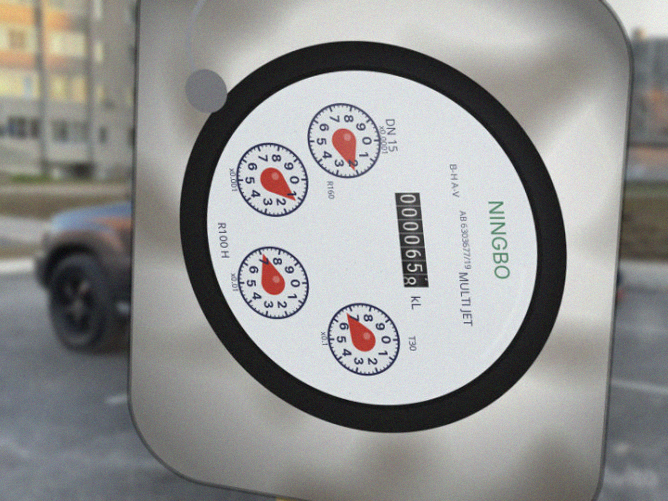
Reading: 657.6712; kL
